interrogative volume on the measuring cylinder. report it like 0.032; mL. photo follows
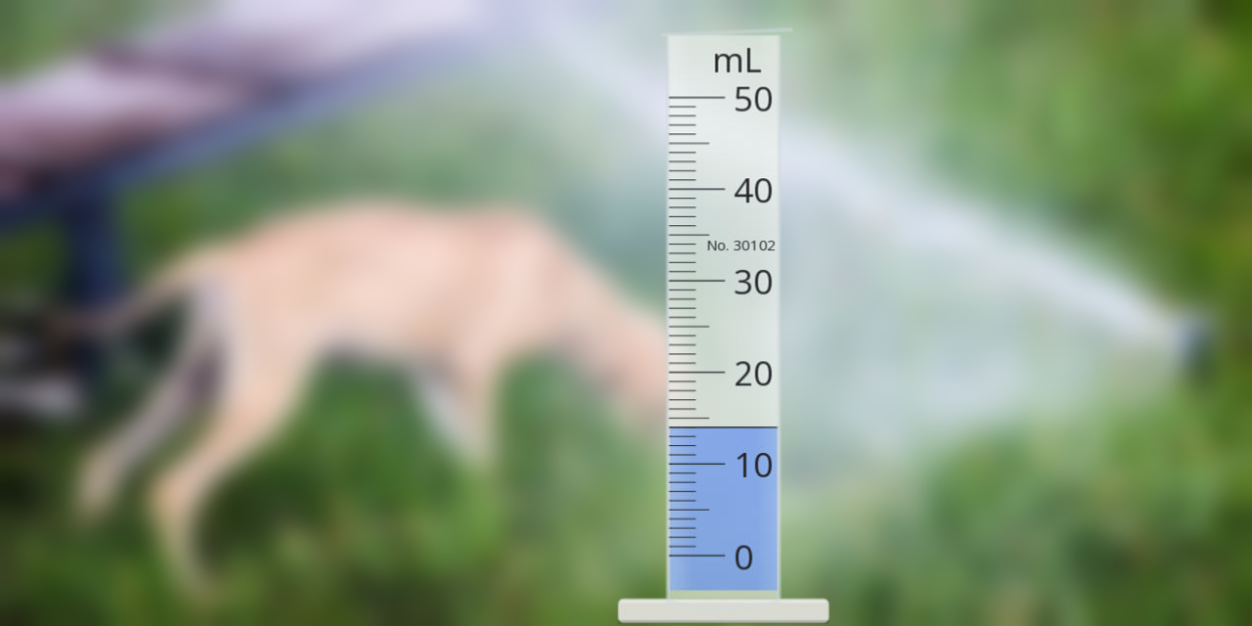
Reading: 14; mL
